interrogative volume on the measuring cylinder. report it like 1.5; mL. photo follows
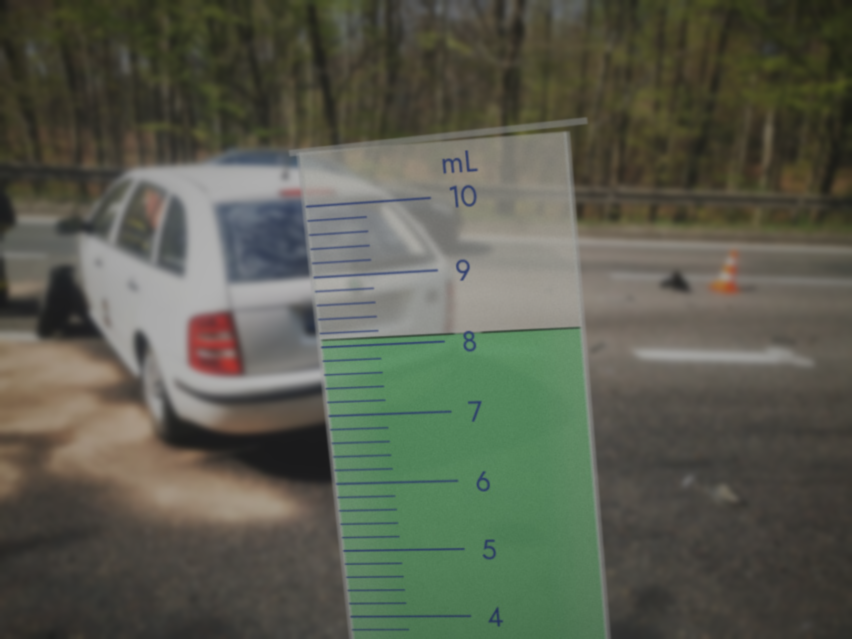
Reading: 8.1; mL
